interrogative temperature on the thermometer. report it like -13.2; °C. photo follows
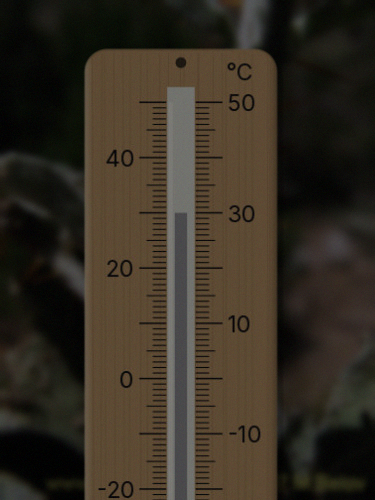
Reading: 30; °C
